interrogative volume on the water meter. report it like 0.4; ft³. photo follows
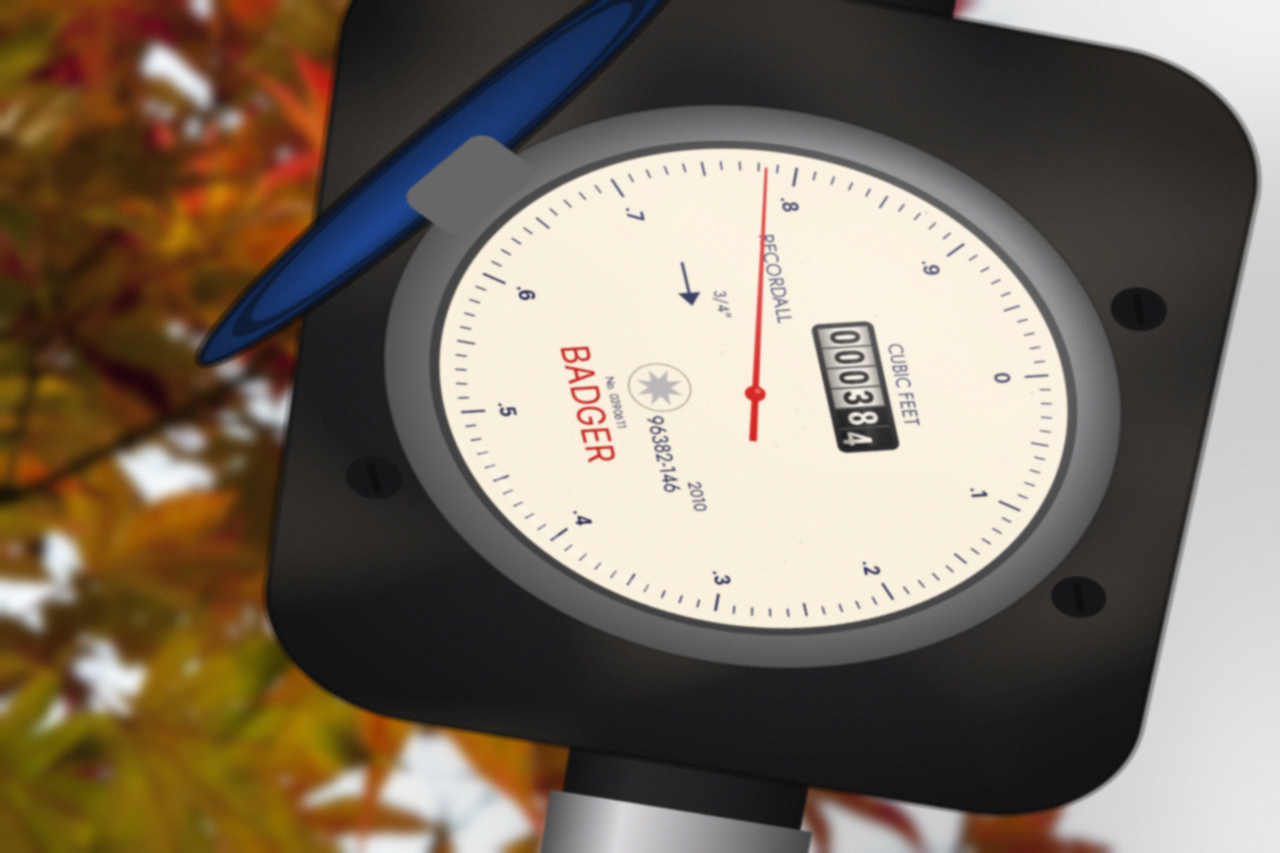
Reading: 383.78; ft³
